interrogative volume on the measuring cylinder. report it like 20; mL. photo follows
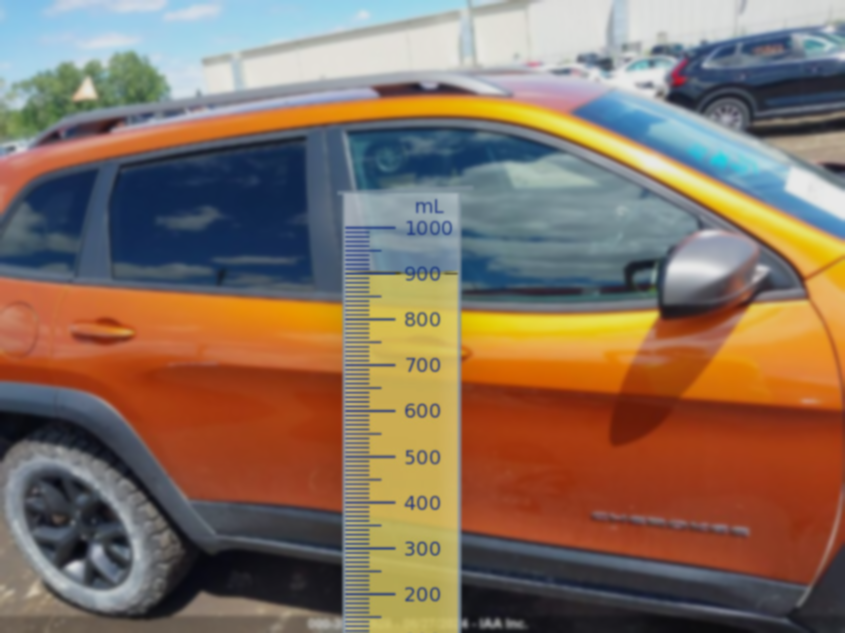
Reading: 900; mL
